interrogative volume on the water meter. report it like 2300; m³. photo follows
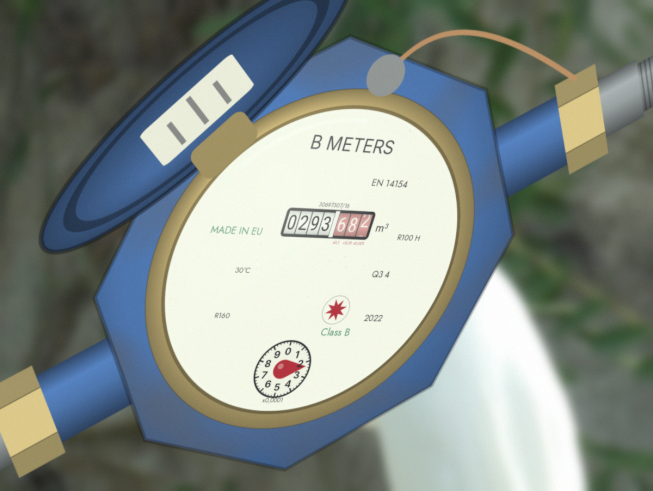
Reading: 293.6822; m³
